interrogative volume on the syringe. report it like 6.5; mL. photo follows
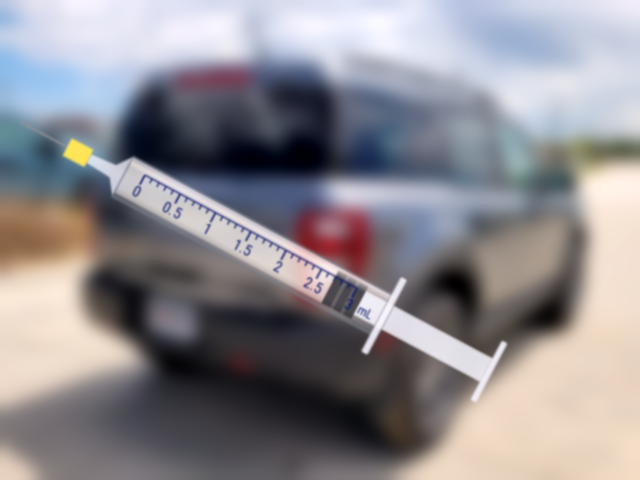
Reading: 2.7; mL
